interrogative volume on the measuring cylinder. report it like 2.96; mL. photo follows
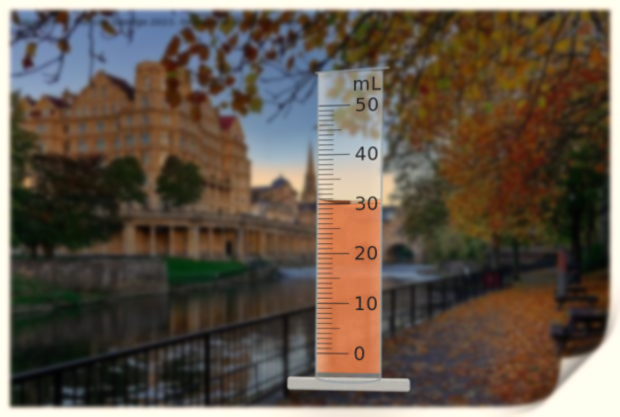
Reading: 30; mL
